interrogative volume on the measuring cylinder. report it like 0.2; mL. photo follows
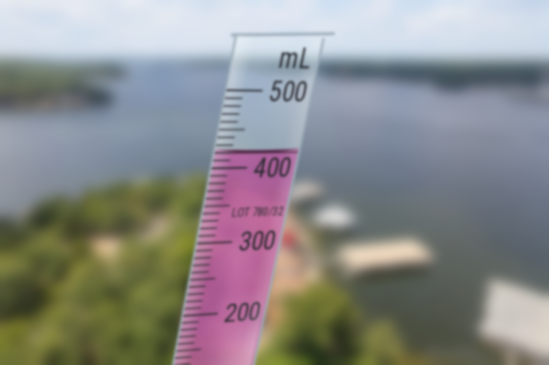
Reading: 420; mL
